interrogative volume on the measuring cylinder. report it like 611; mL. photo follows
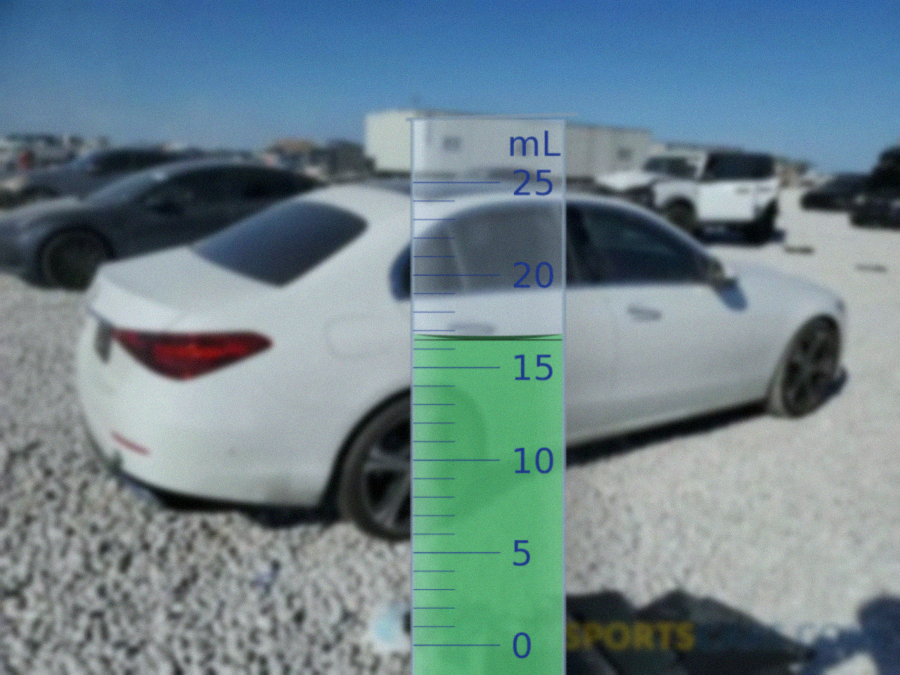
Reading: 16.5; mL
